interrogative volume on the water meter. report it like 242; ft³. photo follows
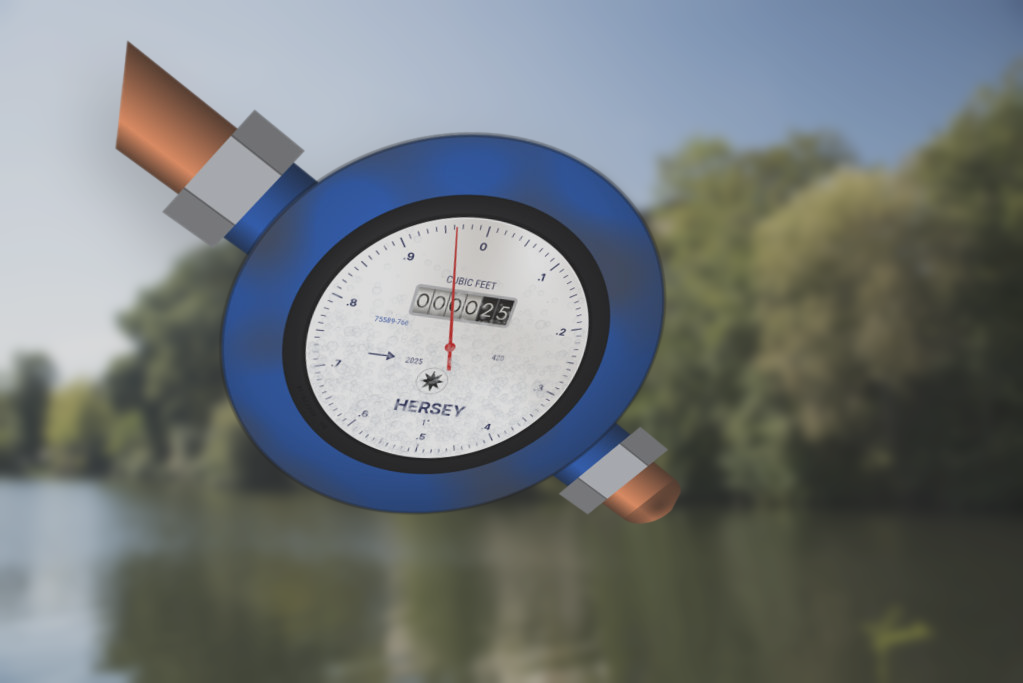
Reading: 24.96; ft³
